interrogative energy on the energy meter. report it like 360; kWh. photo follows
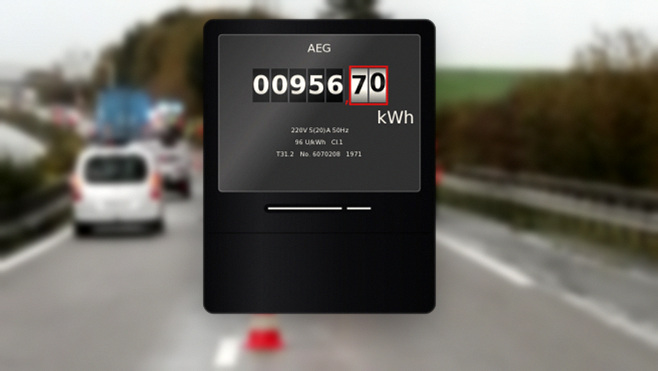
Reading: 956.70; kWh
